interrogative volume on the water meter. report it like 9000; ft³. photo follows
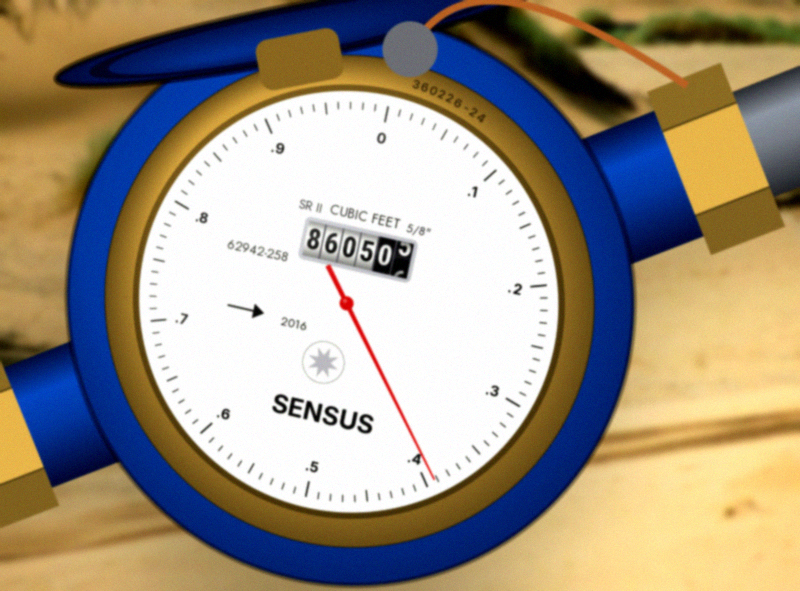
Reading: 860505.39; ft³
